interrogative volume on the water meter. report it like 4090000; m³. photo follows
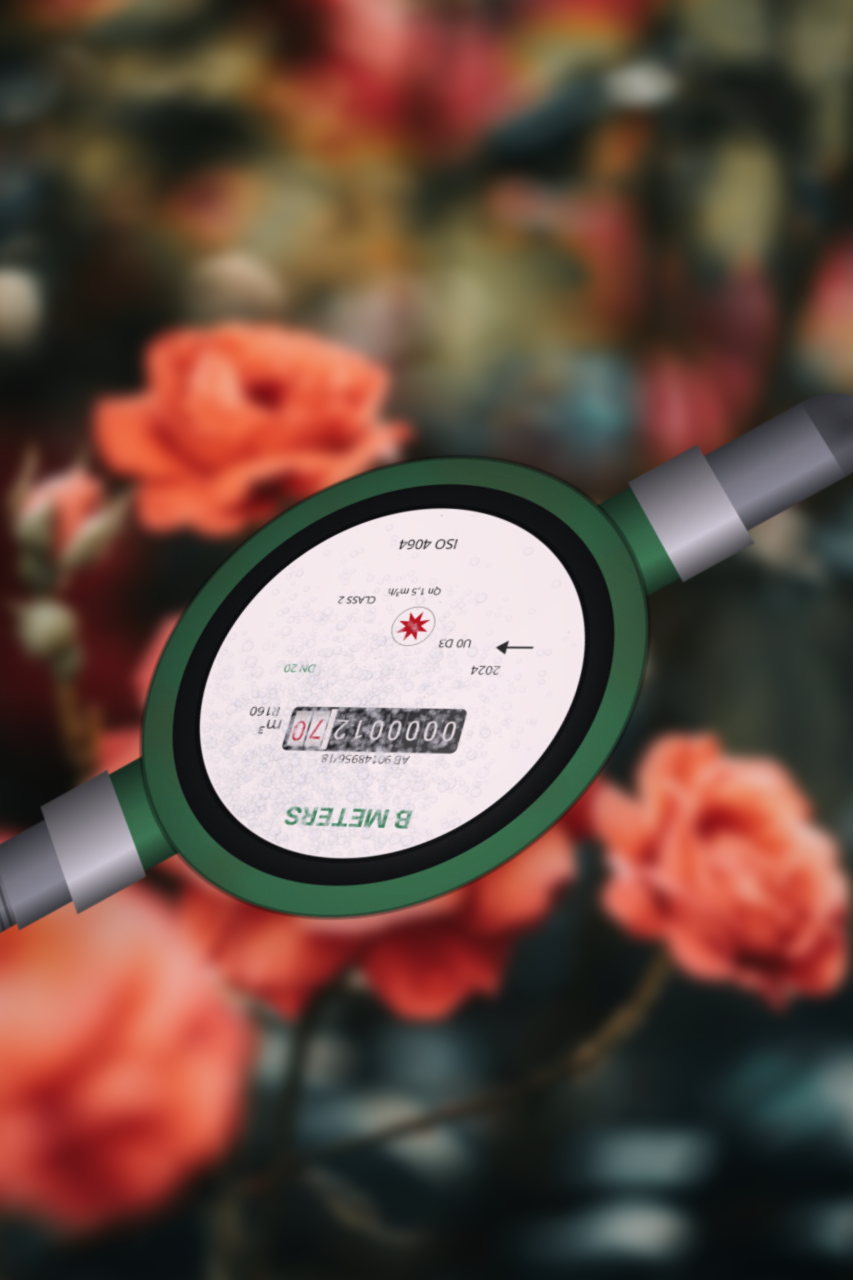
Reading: 12.70; m³
